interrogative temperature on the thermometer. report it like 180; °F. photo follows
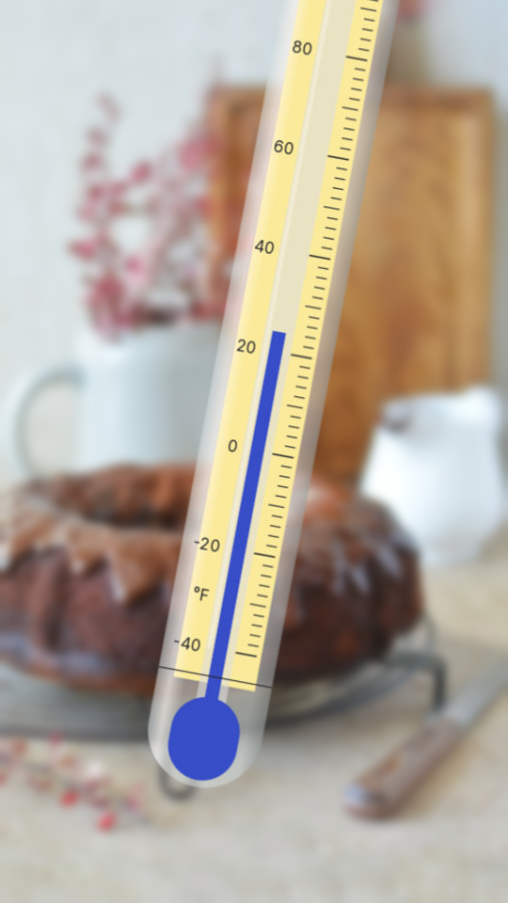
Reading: 24; °F
